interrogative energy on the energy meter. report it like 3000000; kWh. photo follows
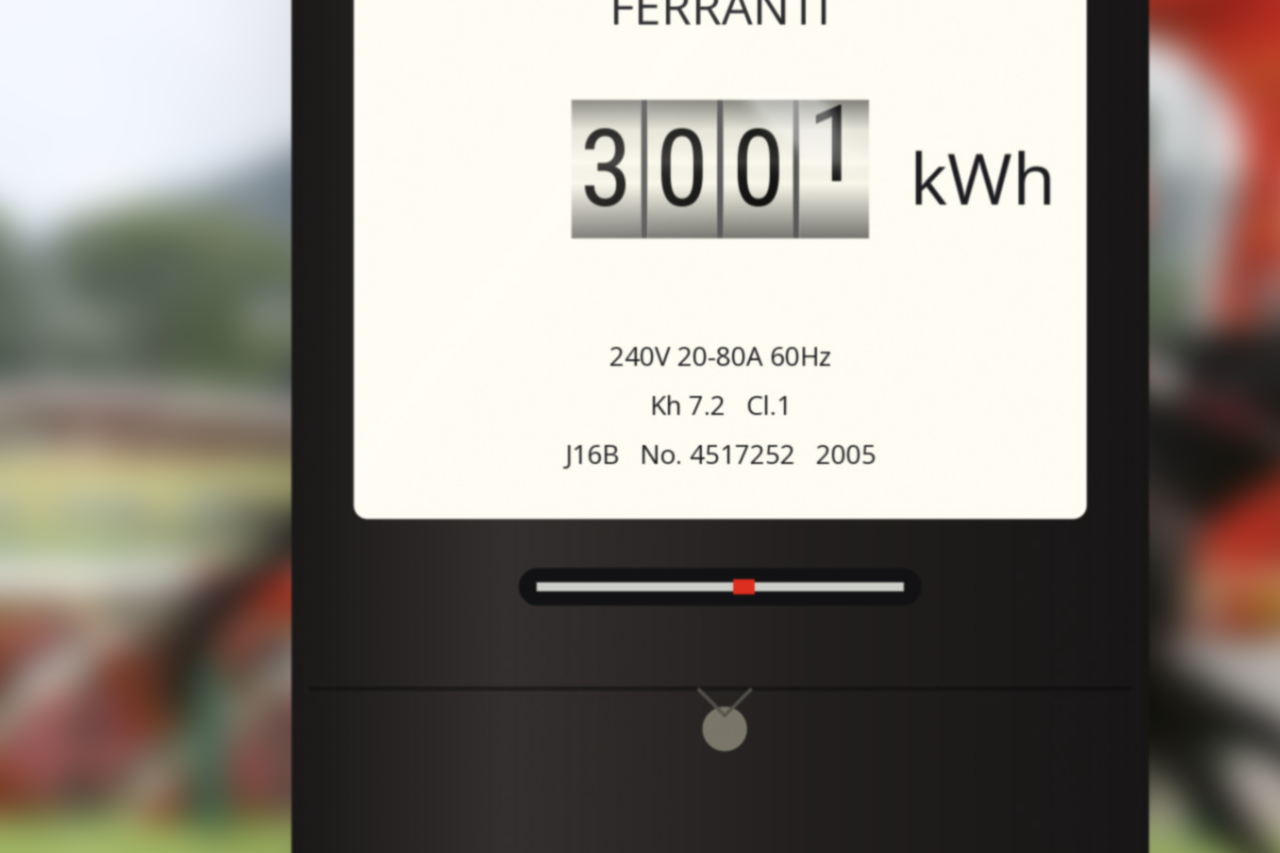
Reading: 3001; kWh
